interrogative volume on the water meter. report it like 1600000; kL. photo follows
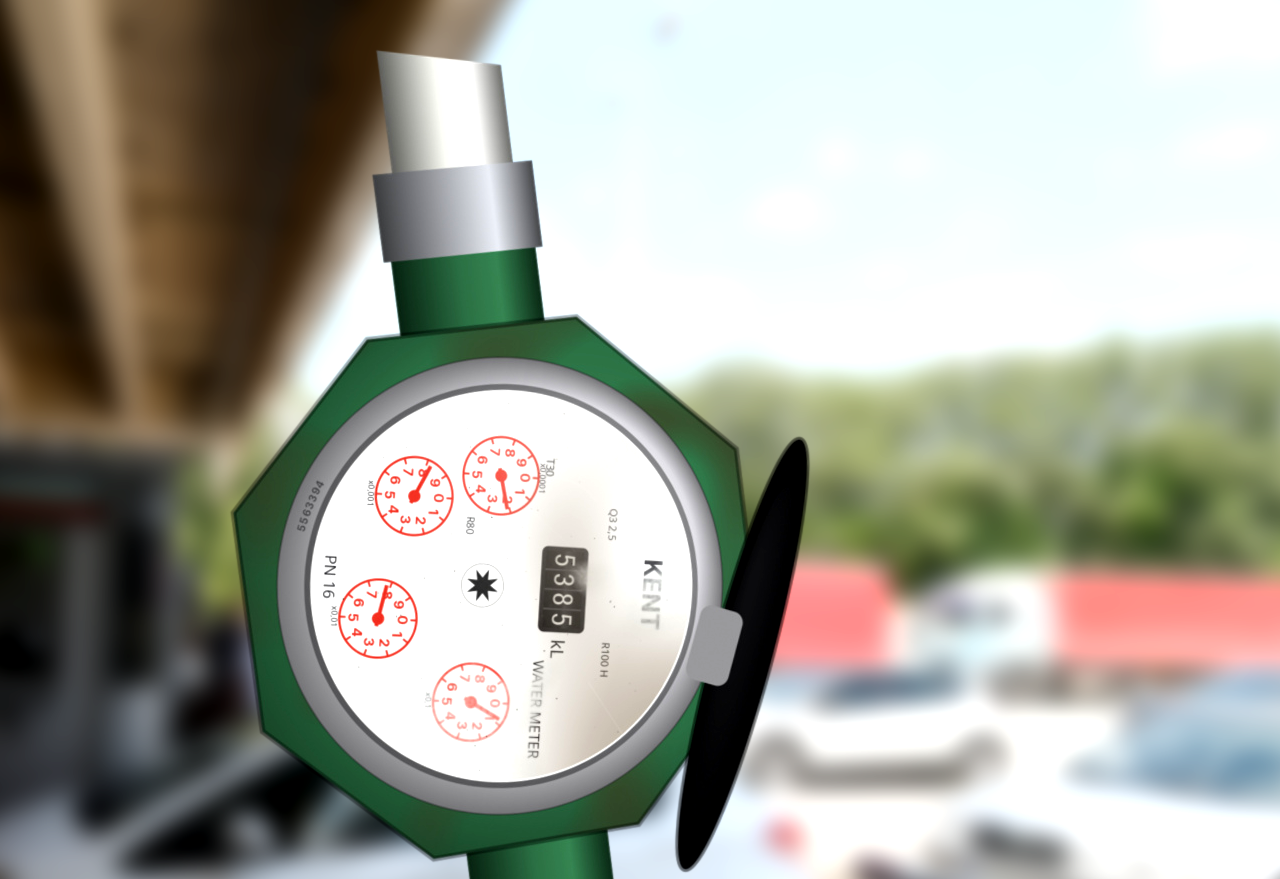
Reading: 5385.0782; kL
